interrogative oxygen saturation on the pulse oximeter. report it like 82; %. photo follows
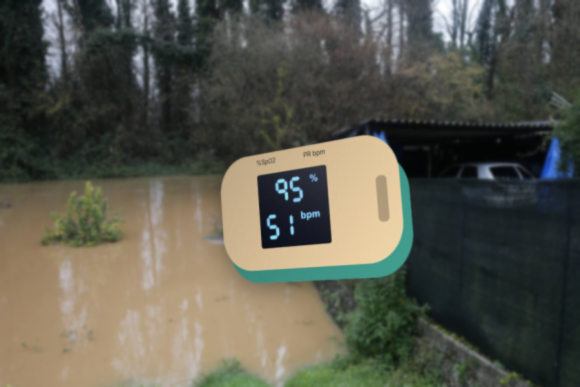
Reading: 95; %
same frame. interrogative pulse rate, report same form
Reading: 51; bpm
